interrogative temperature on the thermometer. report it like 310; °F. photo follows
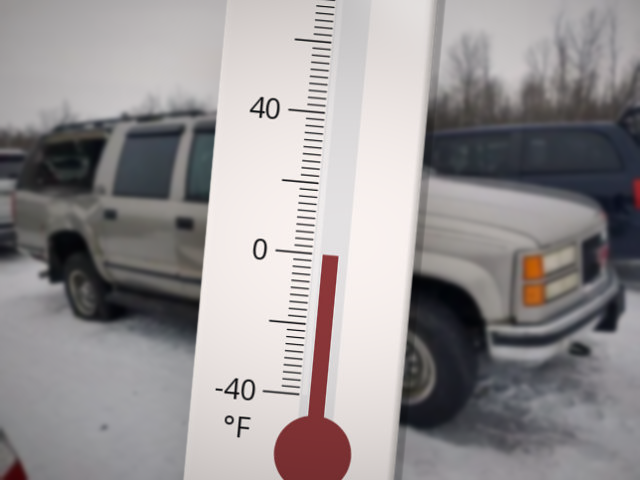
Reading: 0; °F
